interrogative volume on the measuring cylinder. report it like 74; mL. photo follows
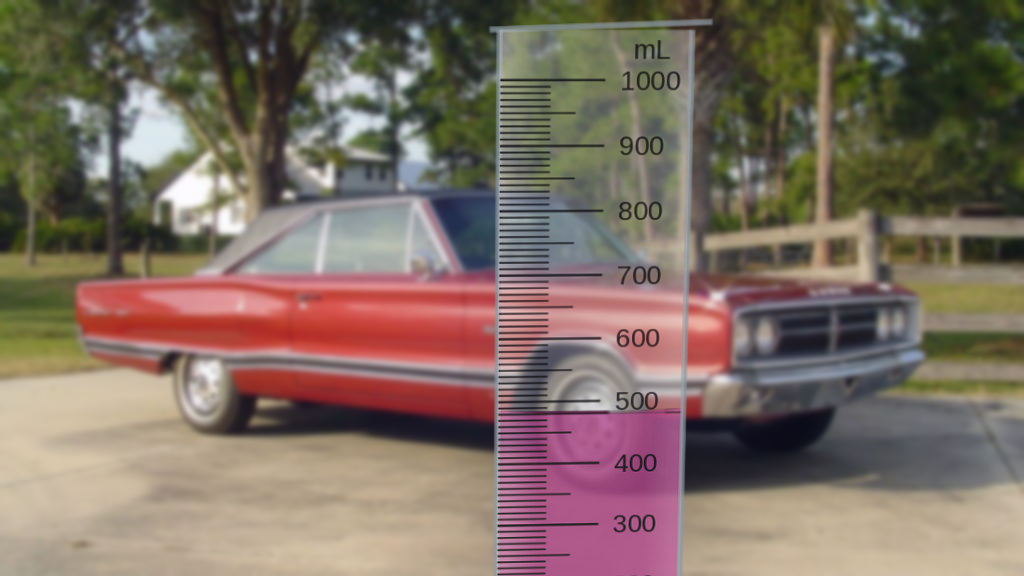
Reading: 480; mL
